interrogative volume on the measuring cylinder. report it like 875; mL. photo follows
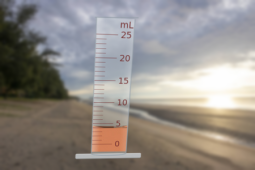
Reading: 4; mL
